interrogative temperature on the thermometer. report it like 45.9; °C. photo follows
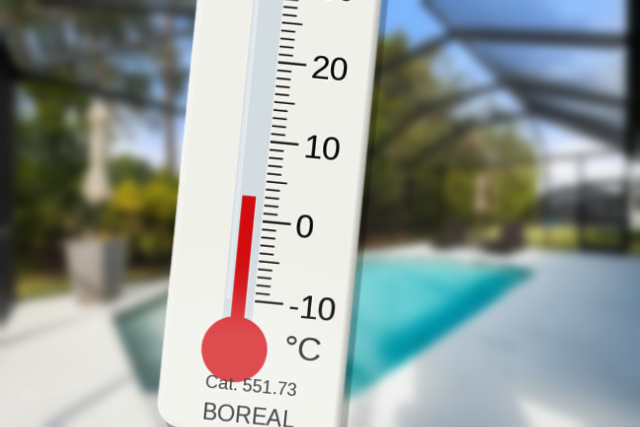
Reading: 3; °C
